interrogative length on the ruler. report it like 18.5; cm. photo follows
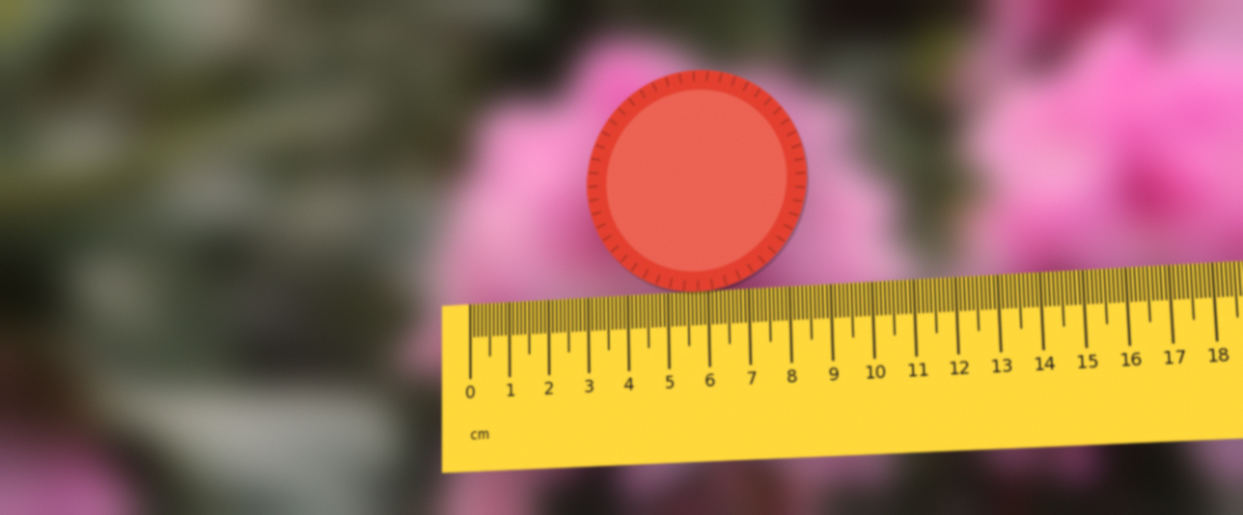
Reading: 5.5; cm
